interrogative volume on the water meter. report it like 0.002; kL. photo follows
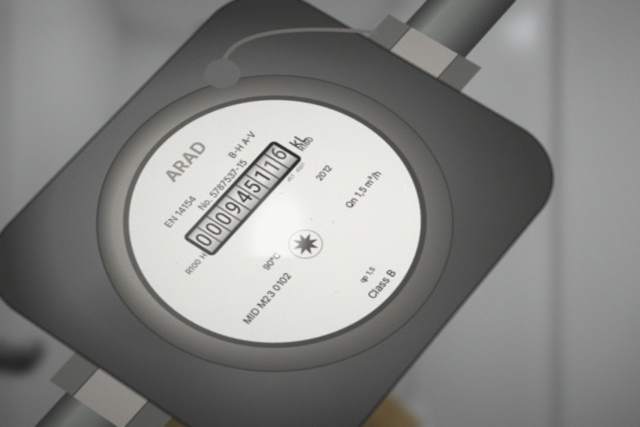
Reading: 9451.16; kL
